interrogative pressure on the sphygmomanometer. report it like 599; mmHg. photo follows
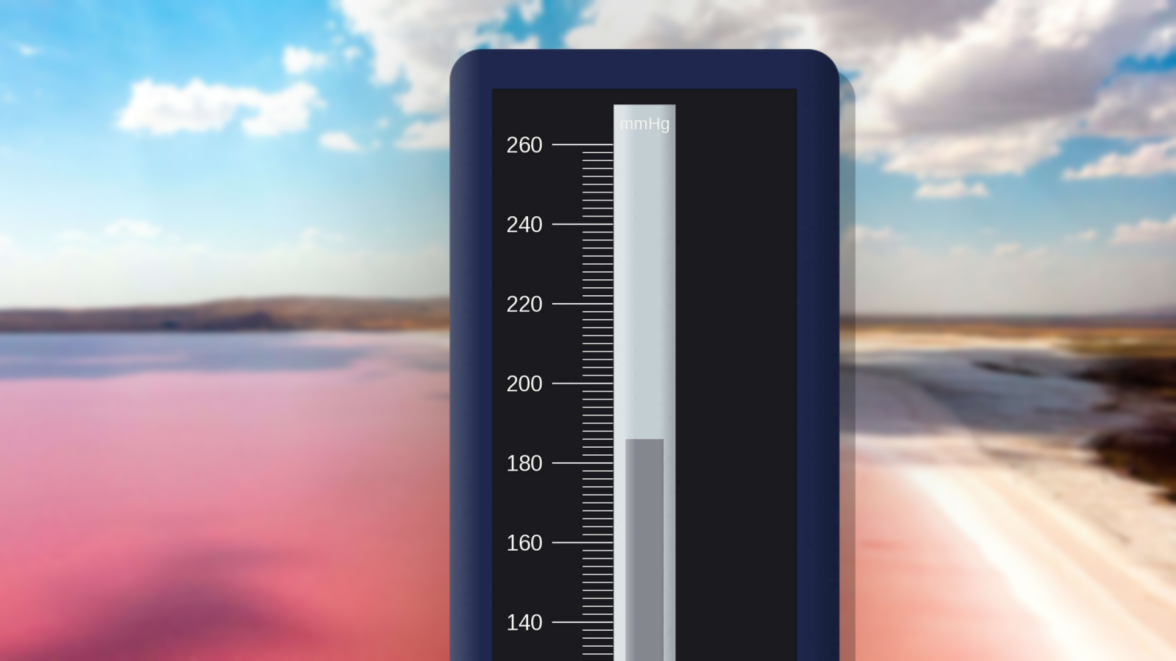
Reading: 186; mmHg
